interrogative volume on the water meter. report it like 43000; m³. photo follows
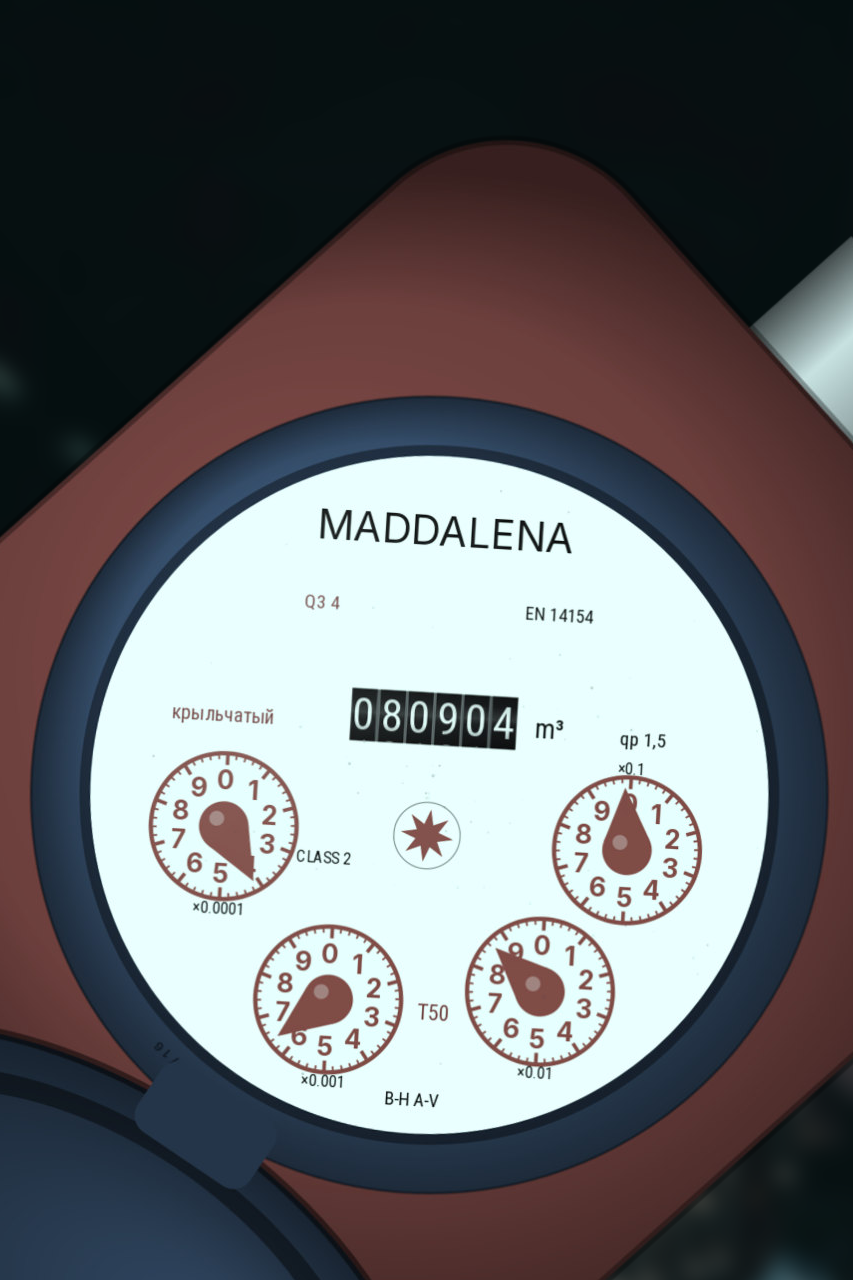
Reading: 80903.9864; m³
